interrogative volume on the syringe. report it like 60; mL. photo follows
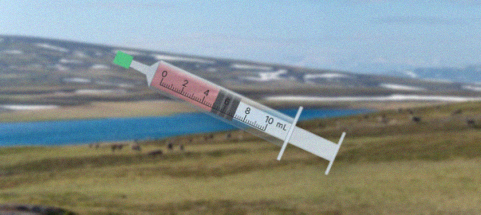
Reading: 5; mL
